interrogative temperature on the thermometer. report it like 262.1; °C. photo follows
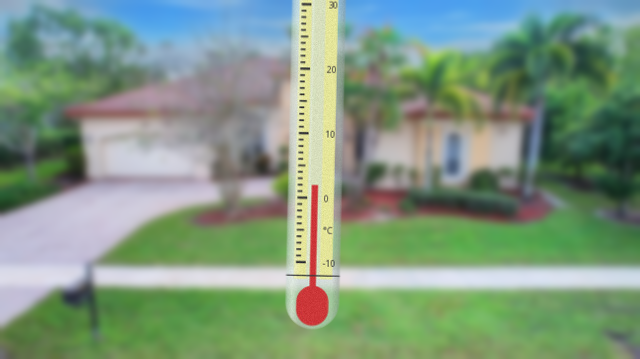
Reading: 2; °C
